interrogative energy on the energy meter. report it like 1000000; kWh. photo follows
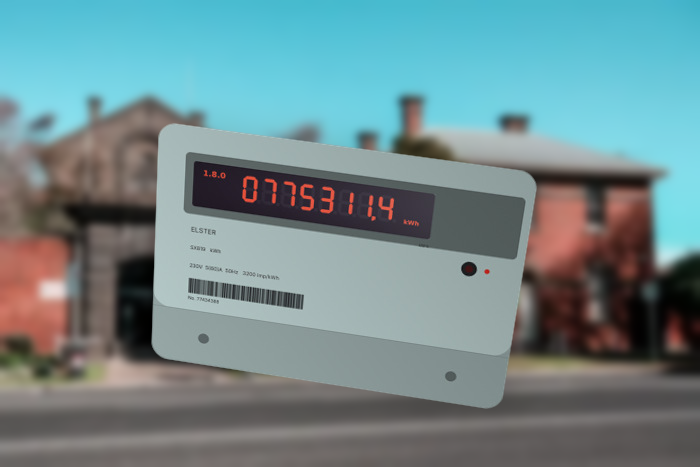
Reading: 775311.4; kWh
